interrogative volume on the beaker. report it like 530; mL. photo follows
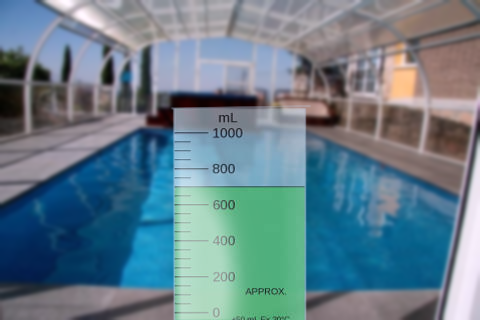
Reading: 700; mL
